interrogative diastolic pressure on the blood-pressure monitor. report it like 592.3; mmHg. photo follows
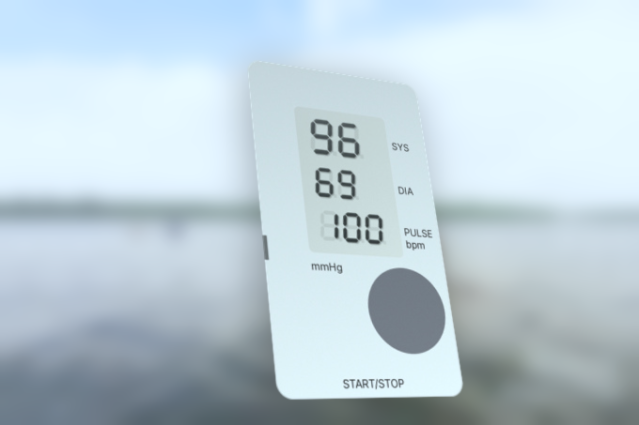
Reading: 69; mmHg
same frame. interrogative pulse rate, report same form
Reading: 100; bpm
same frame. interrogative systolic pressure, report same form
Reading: 96; mmHg
